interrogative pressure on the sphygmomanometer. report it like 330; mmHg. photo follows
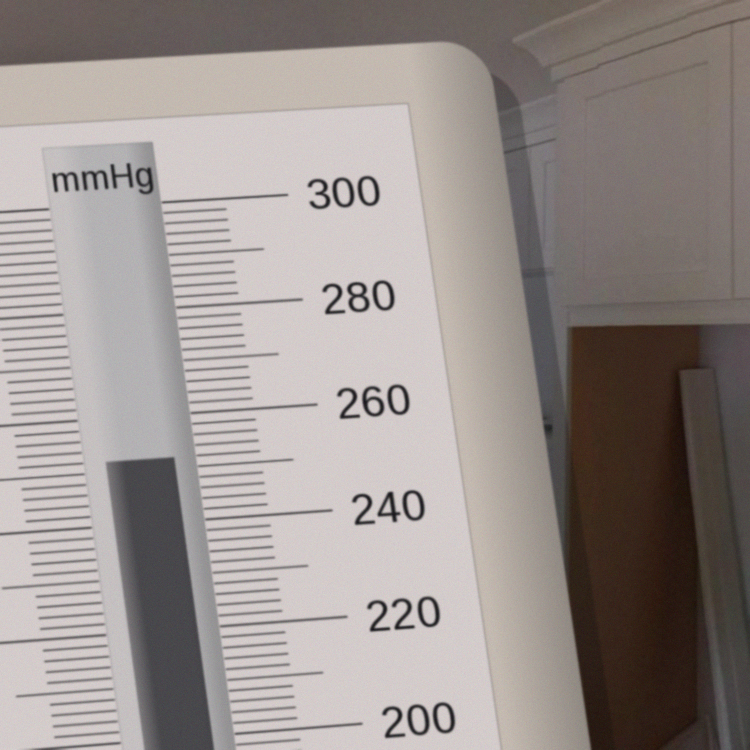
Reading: 252; mmHg
